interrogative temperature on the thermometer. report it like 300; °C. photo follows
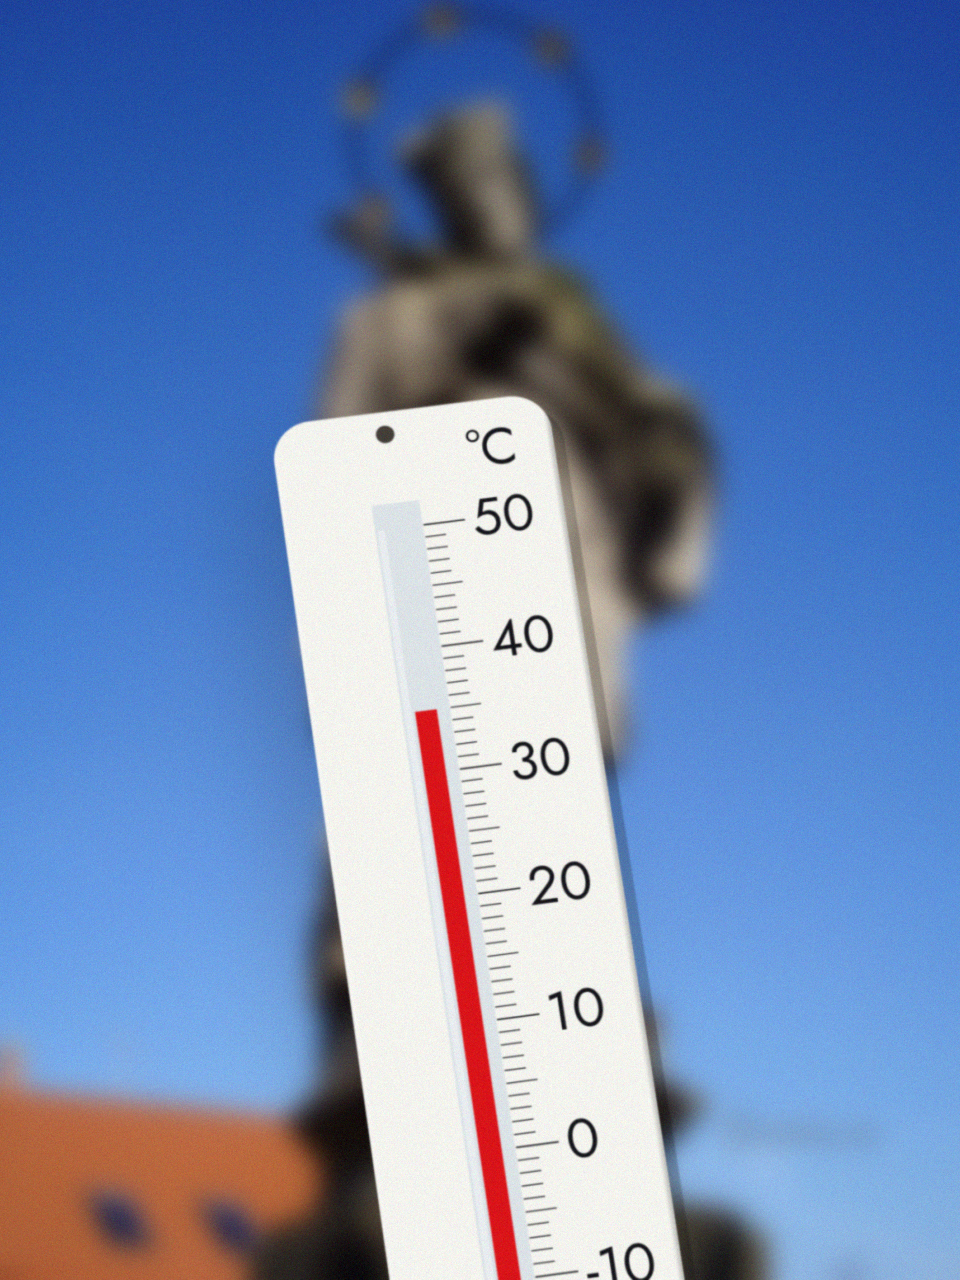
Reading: 35; °C
